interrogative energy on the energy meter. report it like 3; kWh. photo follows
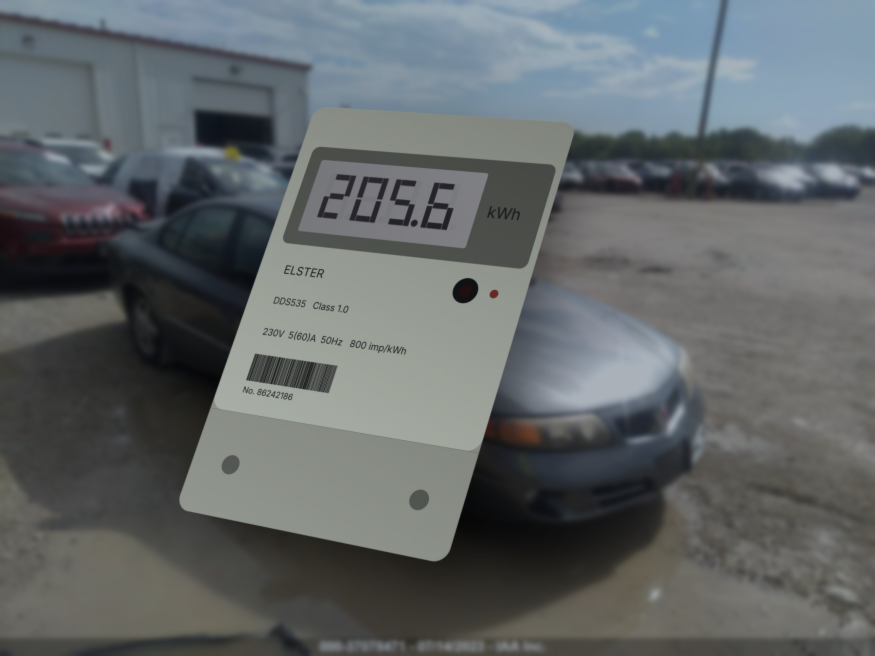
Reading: 205.6; kWh
